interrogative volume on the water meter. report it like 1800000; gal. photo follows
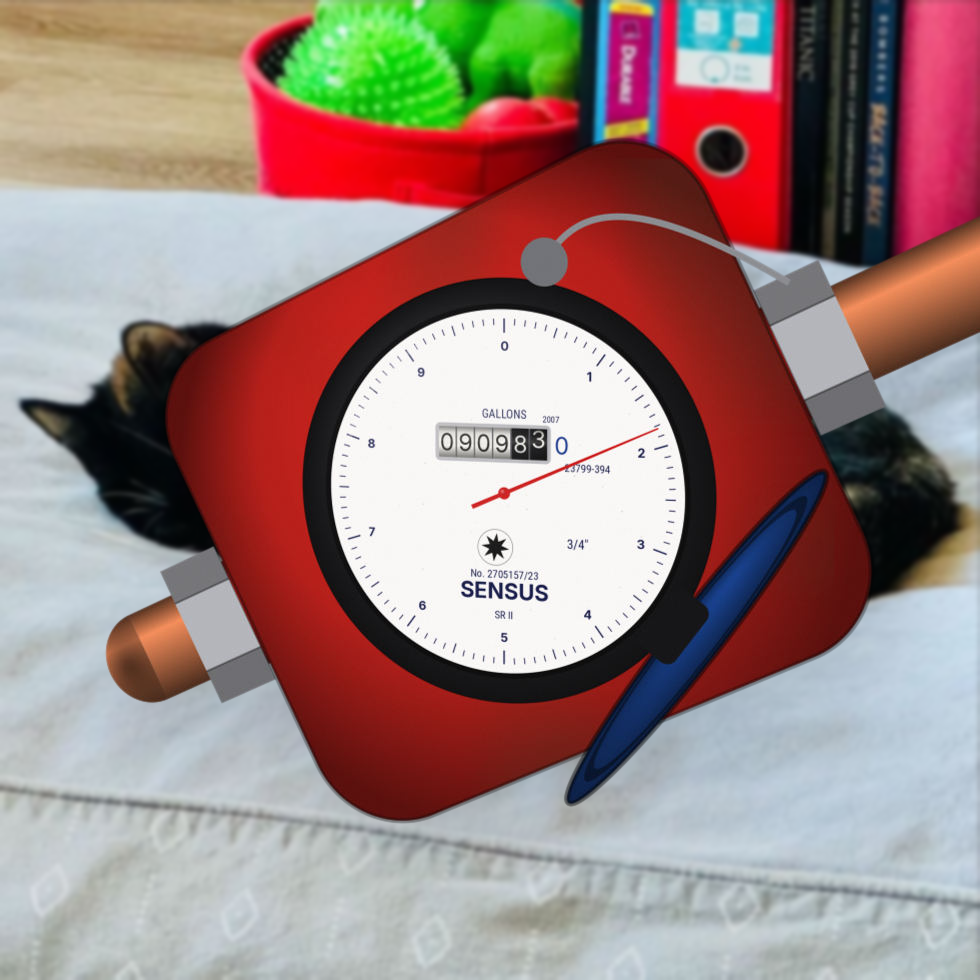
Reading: 909831.8; gal
